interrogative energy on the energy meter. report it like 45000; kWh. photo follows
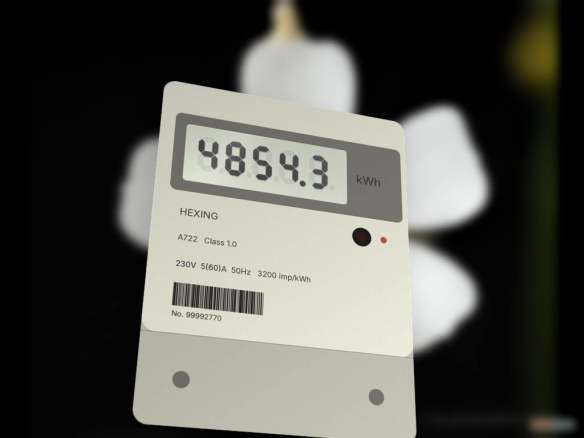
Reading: 4854.3; kWh
